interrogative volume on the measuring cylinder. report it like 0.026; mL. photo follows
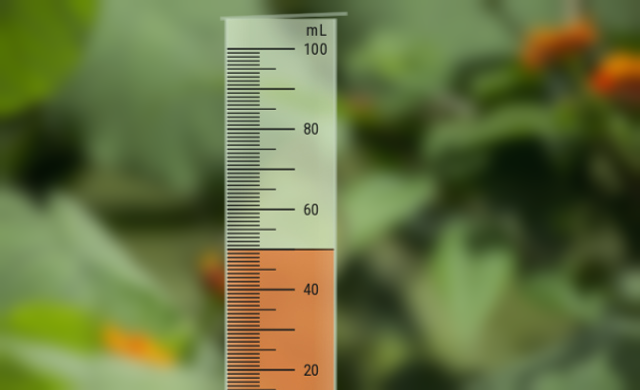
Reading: 50; mL
